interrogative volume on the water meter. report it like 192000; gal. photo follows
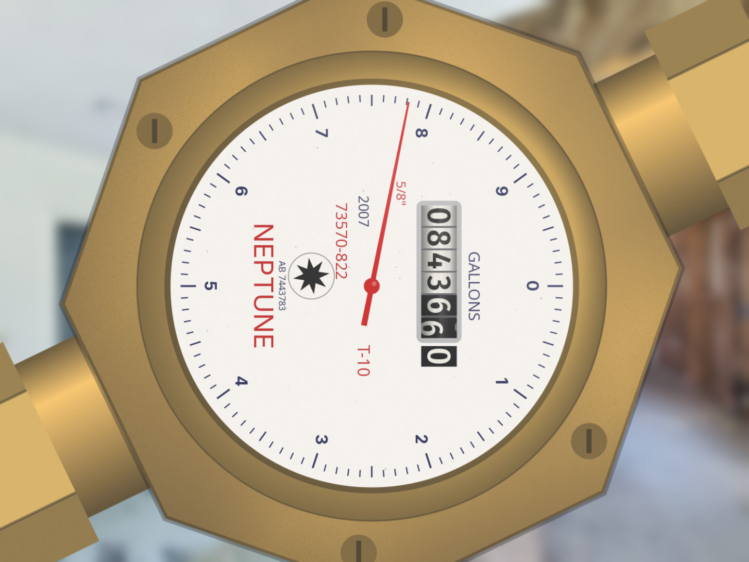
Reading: 843657.8; gal
